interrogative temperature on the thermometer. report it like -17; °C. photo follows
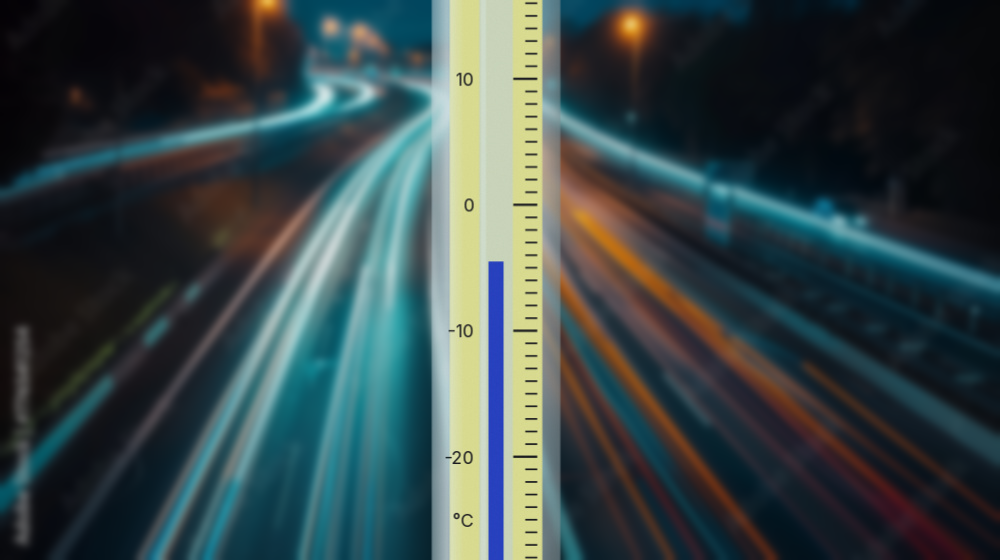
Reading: -4.5; °C
